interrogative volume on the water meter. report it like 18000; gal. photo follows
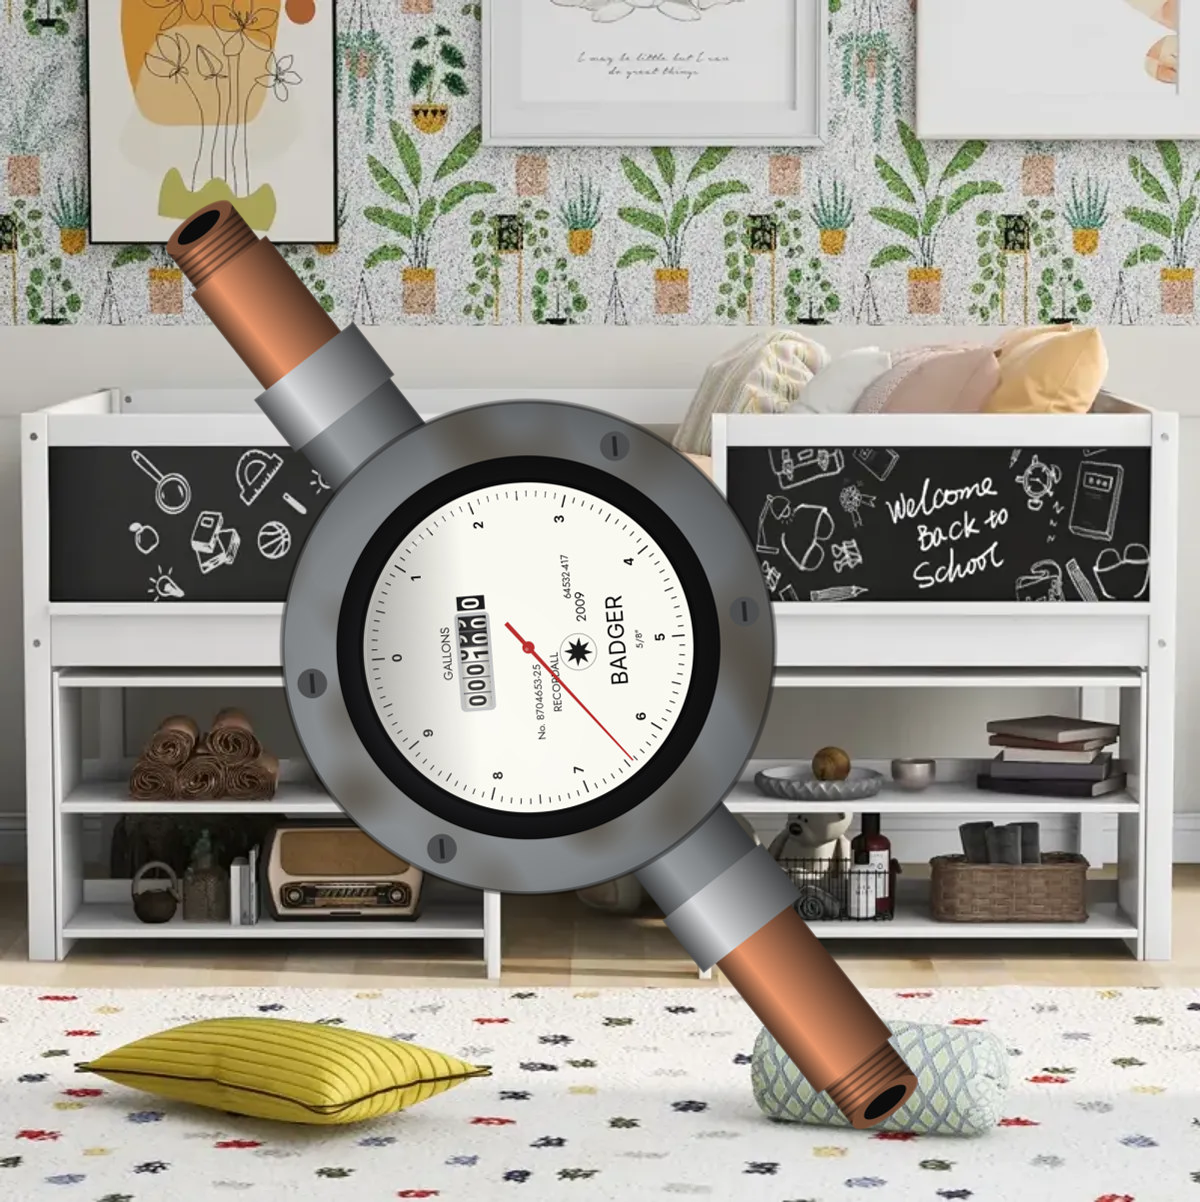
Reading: 996.4; gal
